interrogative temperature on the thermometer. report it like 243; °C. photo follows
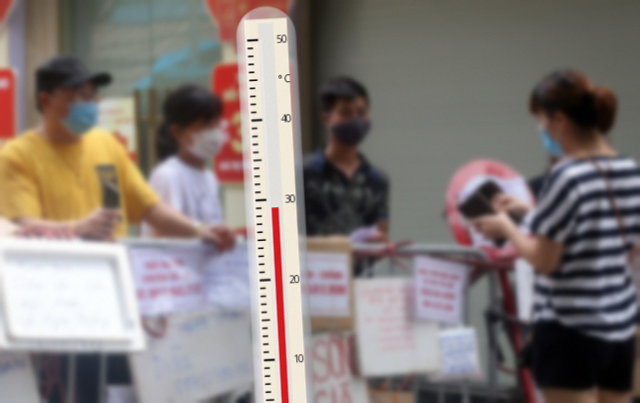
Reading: 29; °C
